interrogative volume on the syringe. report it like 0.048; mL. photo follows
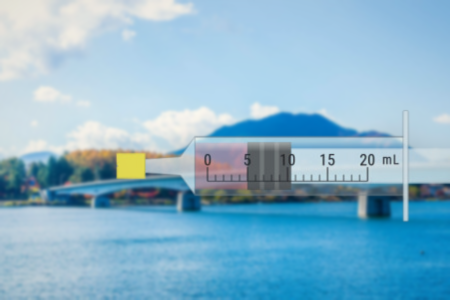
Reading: 5; mL
